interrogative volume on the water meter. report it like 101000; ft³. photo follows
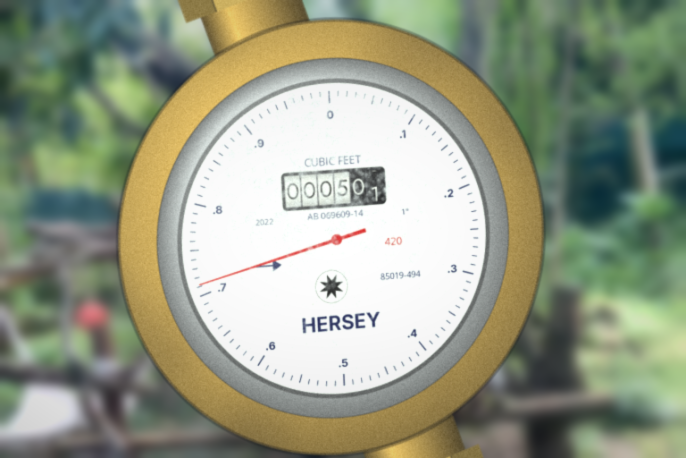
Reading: 500.71; ft³
